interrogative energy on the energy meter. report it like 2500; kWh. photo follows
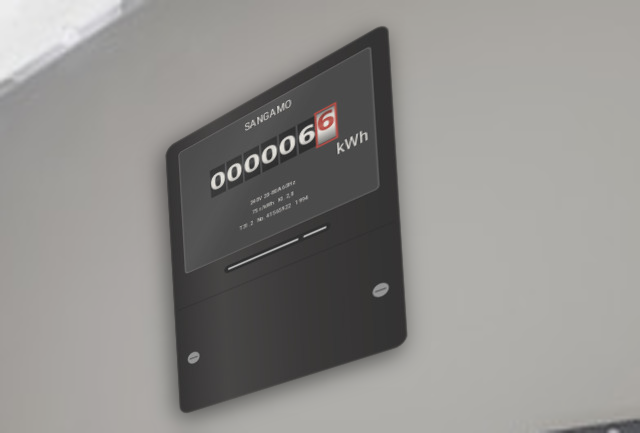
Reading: 6.6; kWh
